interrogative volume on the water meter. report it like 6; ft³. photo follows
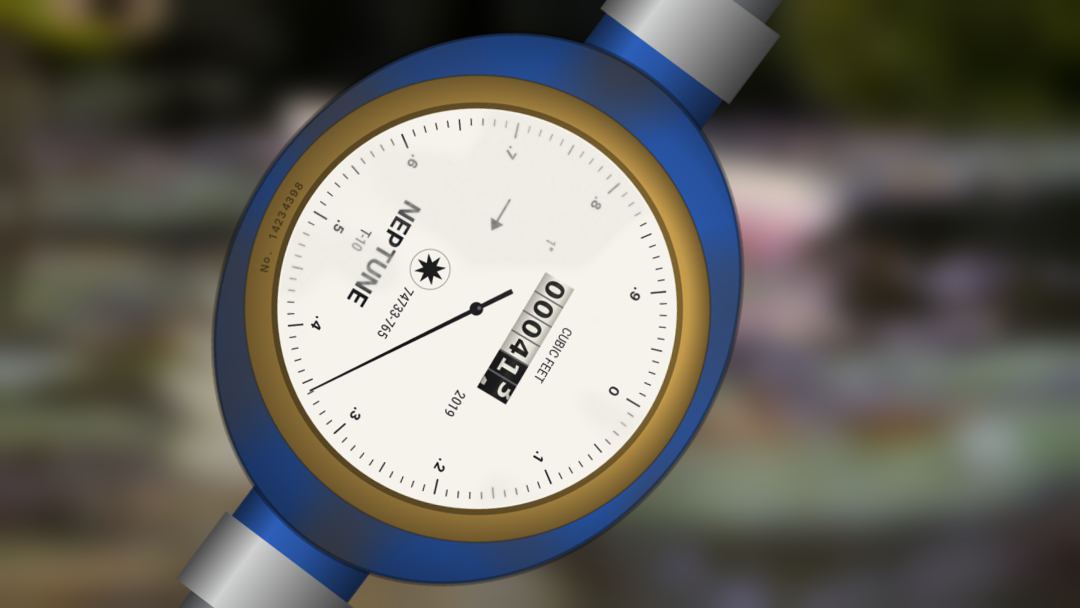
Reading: 413.34; ft³
